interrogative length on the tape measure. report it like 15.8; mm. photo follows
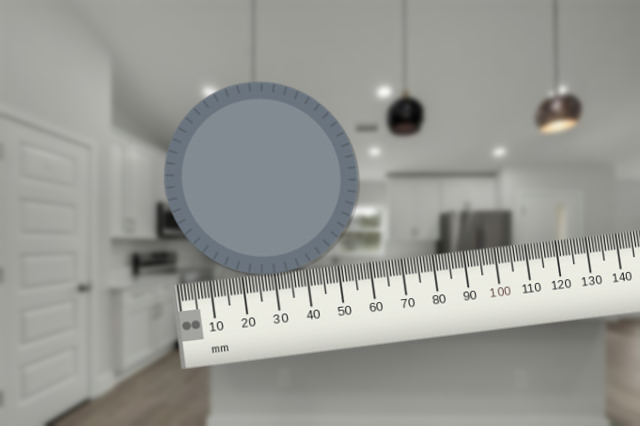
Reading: 60; mm
